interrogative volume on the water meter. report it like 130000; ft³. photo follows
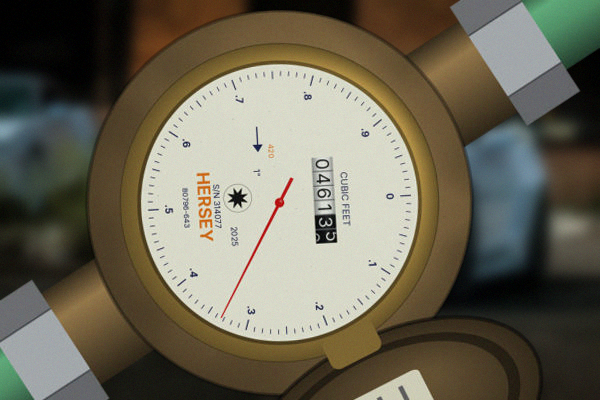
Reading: 46135.33; ft³
